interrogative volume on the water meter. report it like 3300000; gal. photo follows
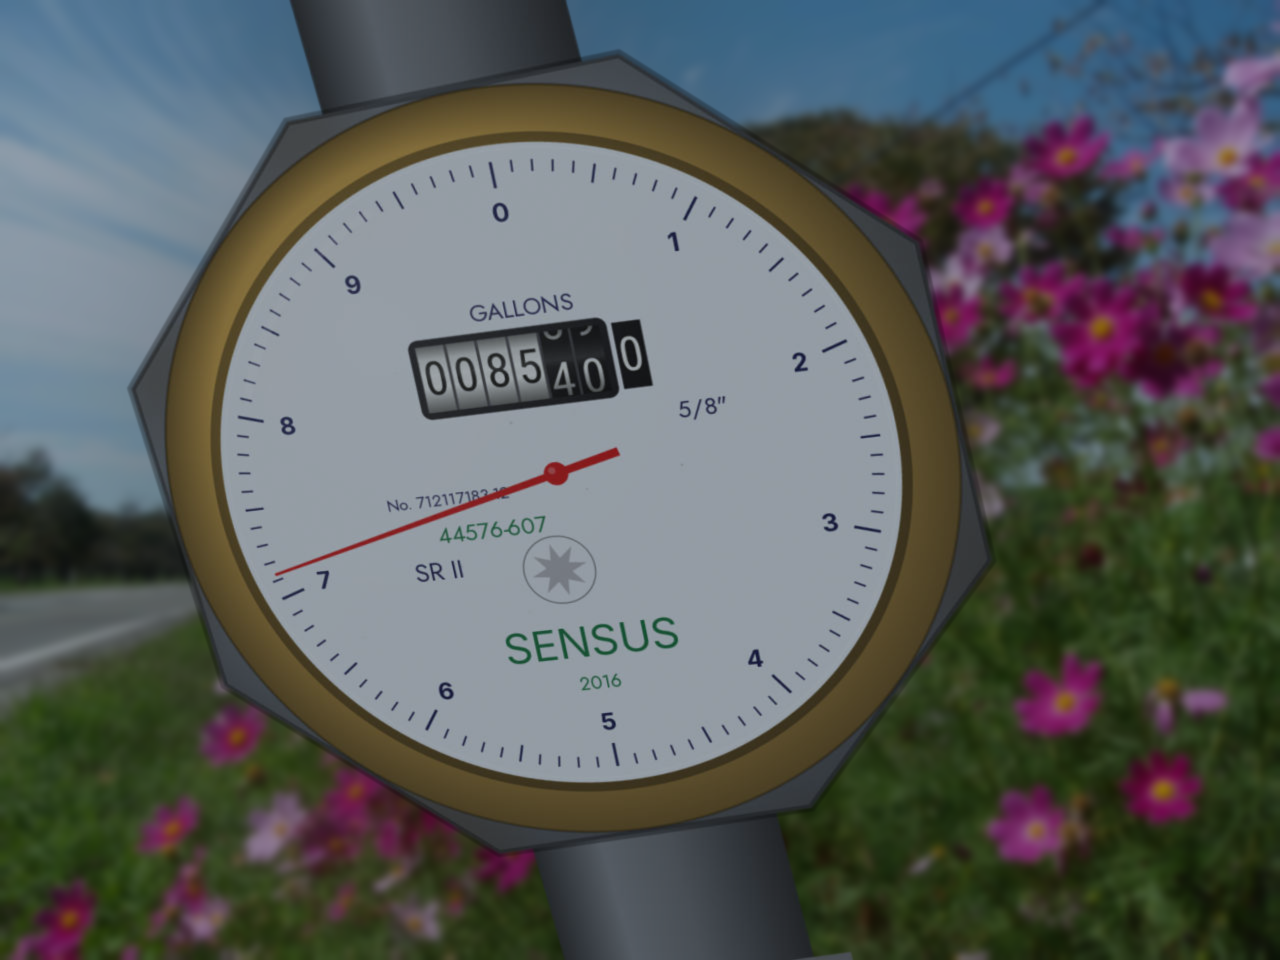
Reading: 85397.1; gal
